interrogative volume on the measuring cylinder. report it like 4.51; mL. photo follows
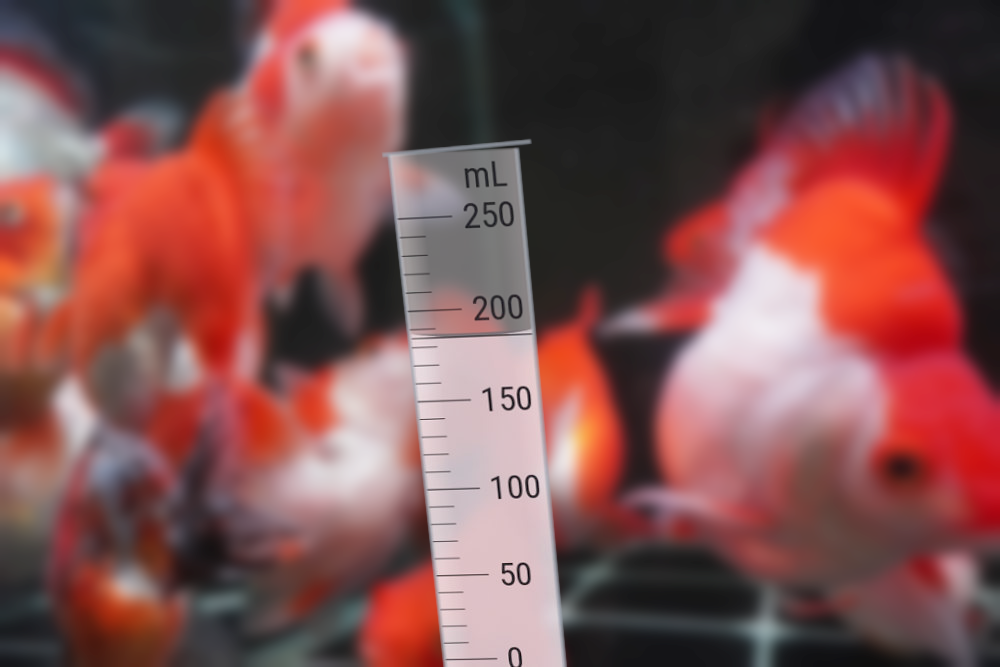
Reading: 185; mL
